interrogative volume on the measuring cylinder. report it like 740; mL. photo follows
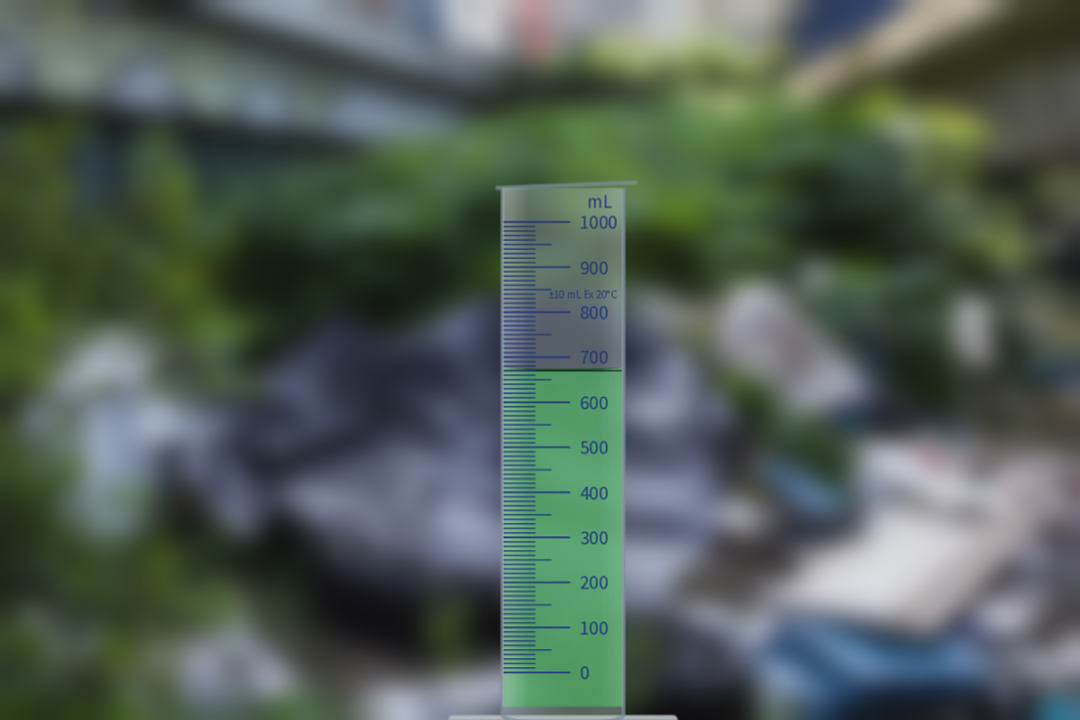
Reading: 670; mL
